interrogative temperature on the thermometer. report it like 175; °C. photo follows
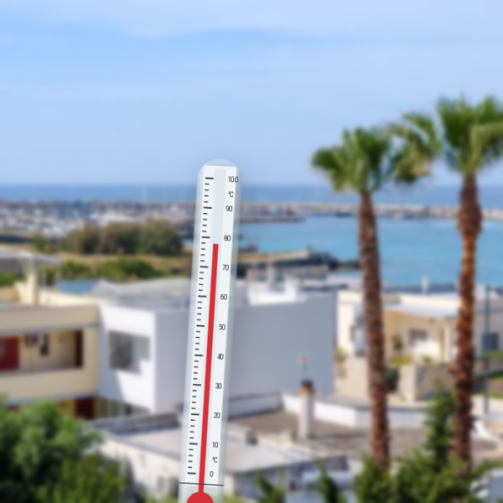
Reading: 78; °C
